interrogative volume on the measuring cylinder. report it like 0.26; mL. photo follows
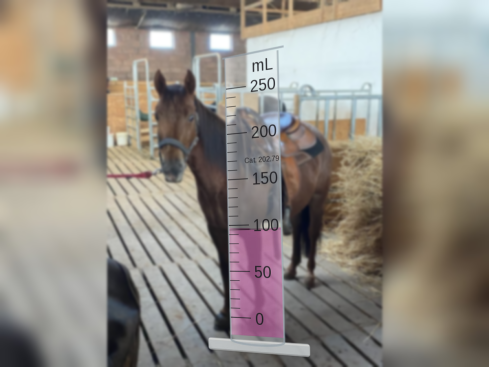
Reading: 95; mL
